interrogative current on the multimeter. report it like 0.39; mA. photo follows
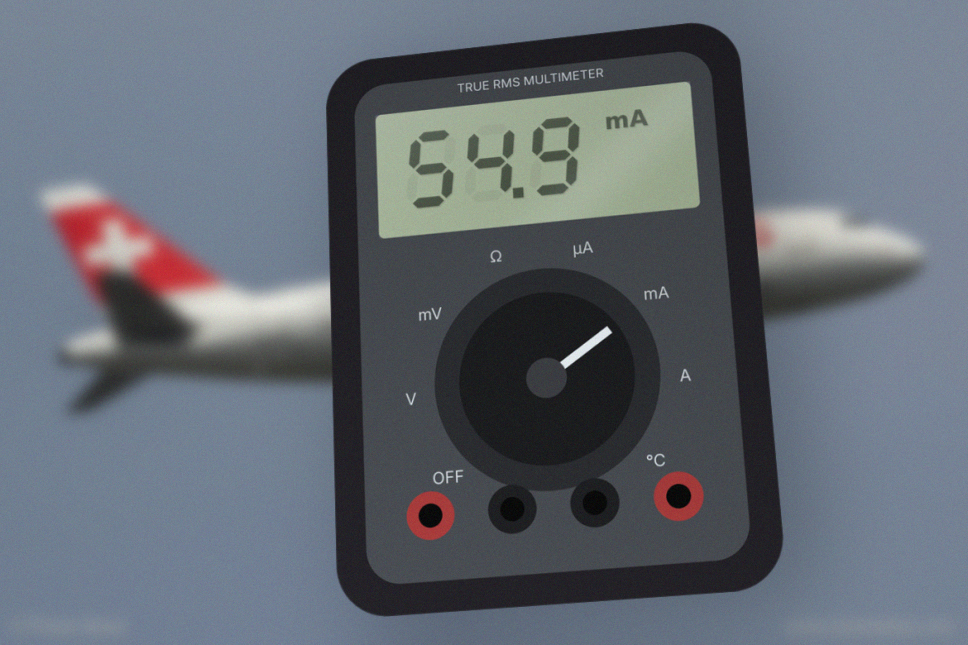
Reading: 54.9; mA
